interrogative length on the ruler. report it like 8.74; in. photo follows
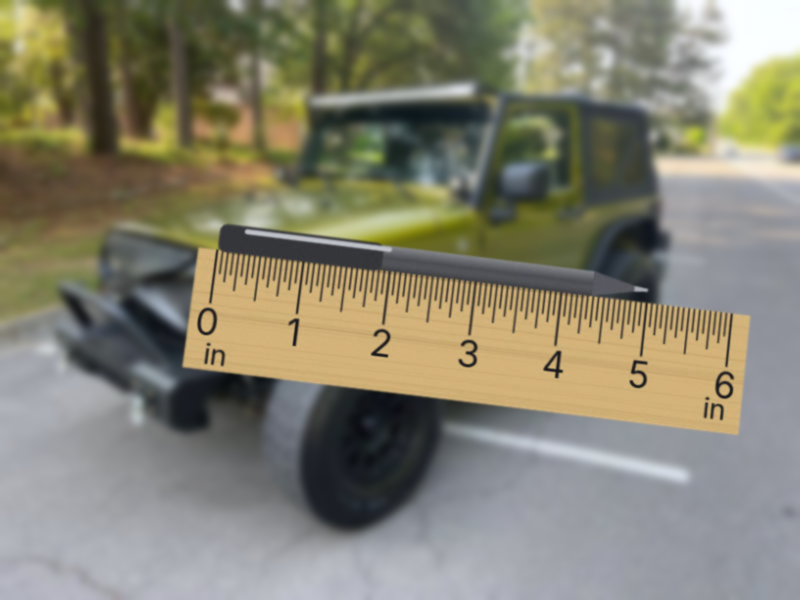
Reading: 5; in
